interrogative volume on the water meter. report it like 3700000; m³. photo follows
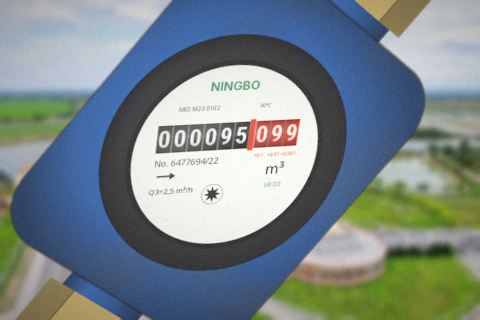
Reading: 95.099; m³
